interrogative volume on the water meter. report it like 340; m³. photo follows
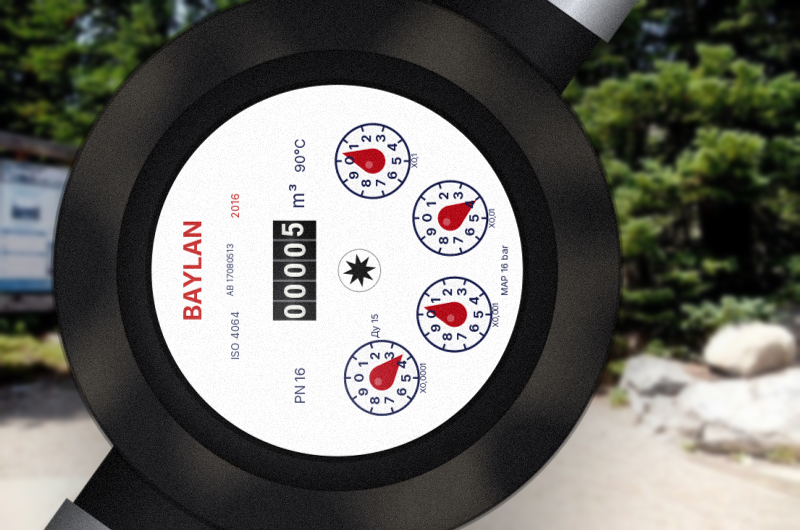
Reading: 5.0403; m³
